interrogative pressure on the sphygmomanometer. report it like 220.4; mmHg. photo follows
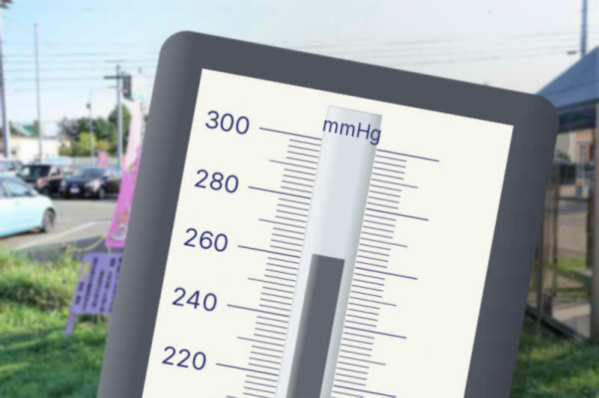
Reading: 262; mmHg
